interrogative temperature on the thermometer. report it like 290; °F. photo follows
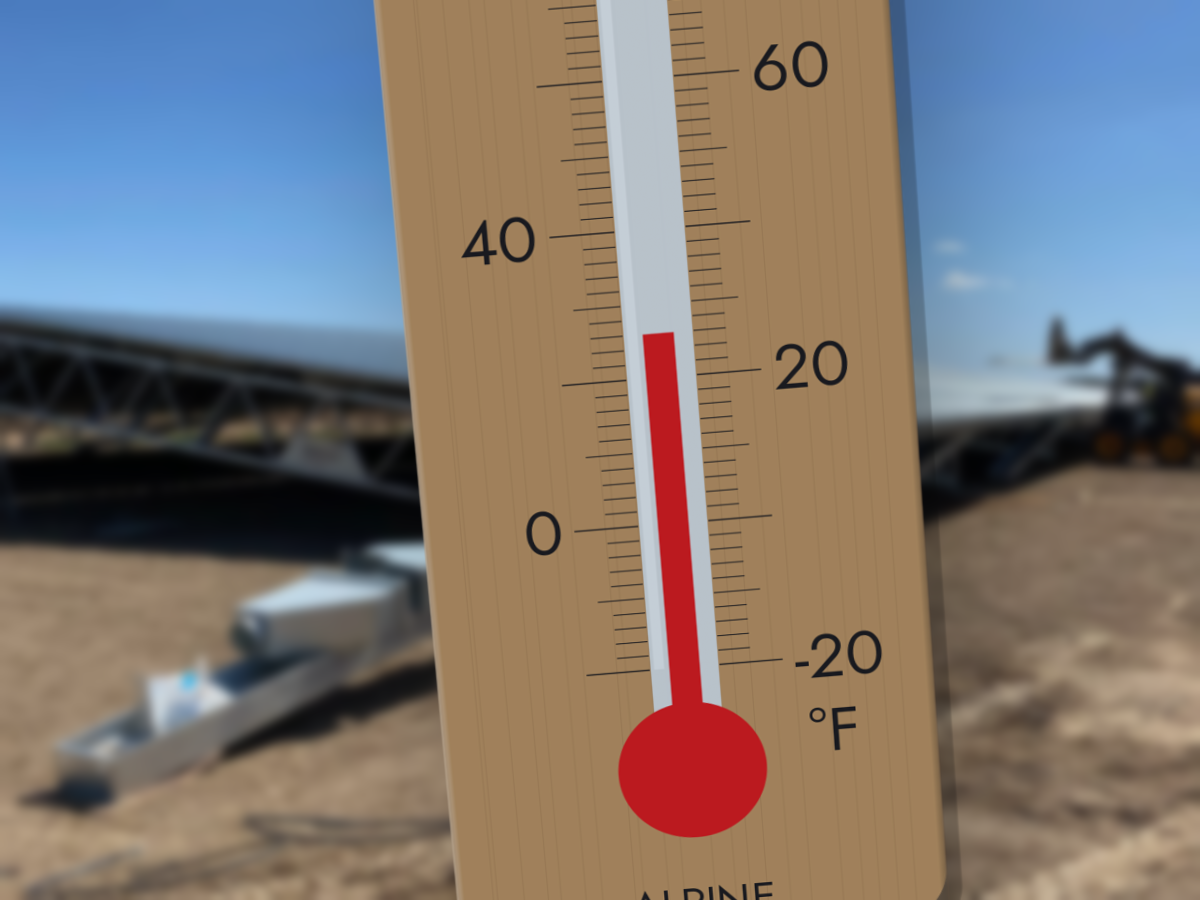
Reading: 26; °F
